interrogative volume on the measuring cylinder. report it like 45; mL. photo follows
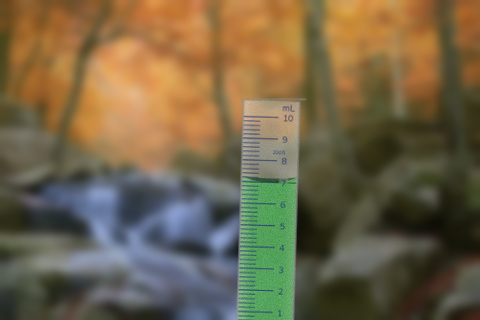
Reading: 7; mL
